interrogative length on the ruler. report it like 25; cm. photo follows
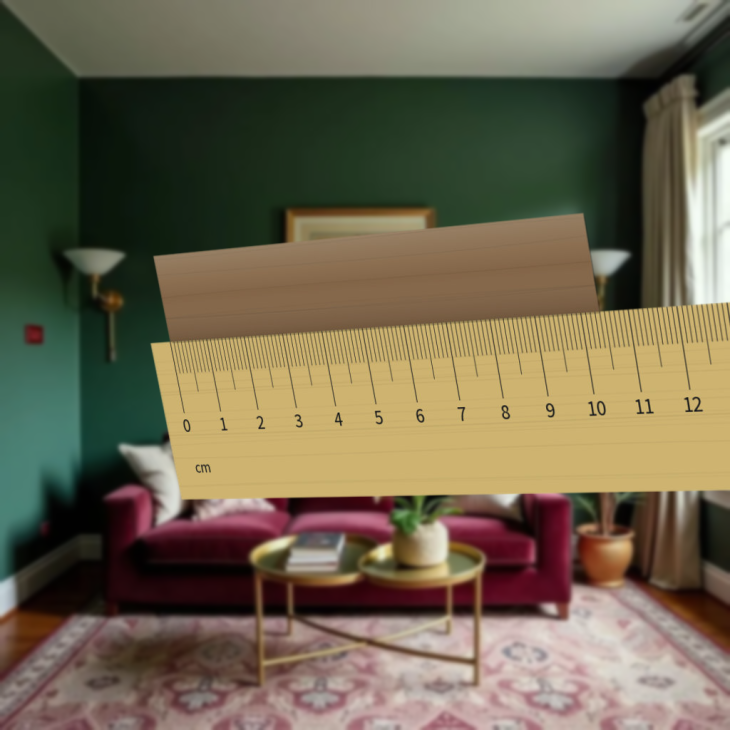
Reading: 10.4; cm
